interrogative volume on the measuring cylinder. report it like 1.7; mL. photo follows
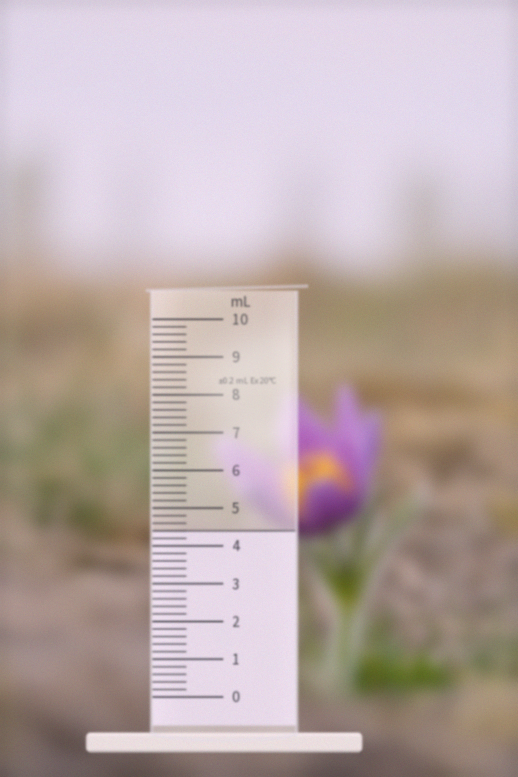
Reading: 4.4; mL
